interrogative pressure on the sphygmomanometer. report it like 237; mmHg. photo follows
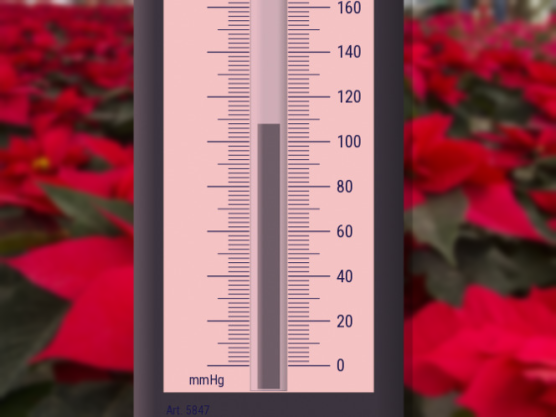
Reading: 108; mmHg
